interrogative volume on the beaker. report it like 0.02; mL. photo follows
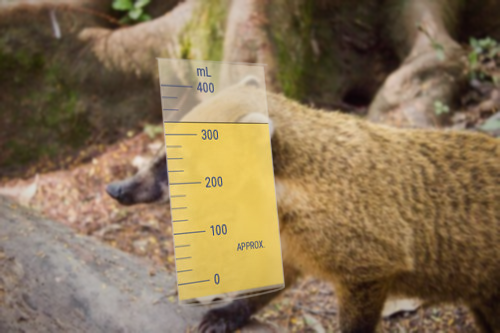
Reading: 325; mL
